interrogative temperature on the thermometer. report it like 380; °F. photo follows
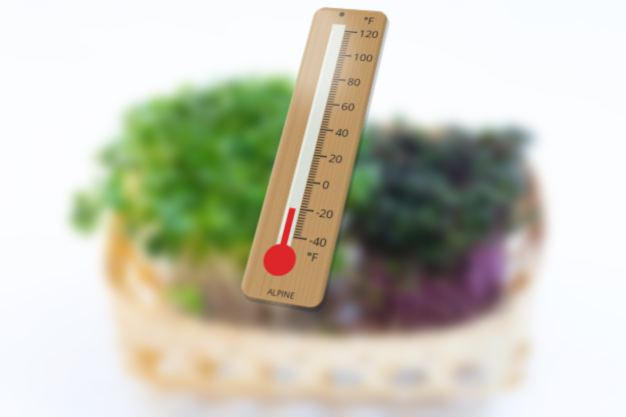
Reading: -20; °F
